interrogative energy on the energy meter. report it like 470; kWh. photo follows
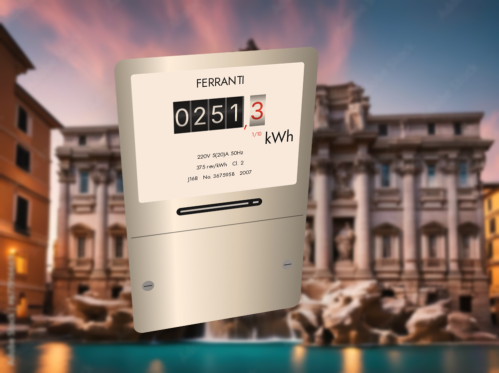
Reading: 251.3; kWh
